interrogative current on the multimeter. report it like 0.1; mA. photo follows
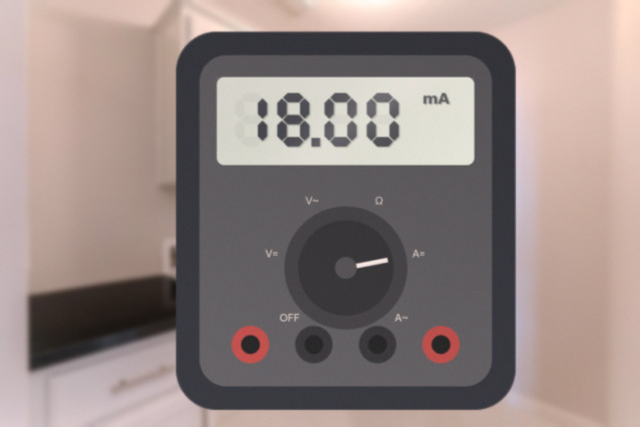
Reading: 18.00; mA
